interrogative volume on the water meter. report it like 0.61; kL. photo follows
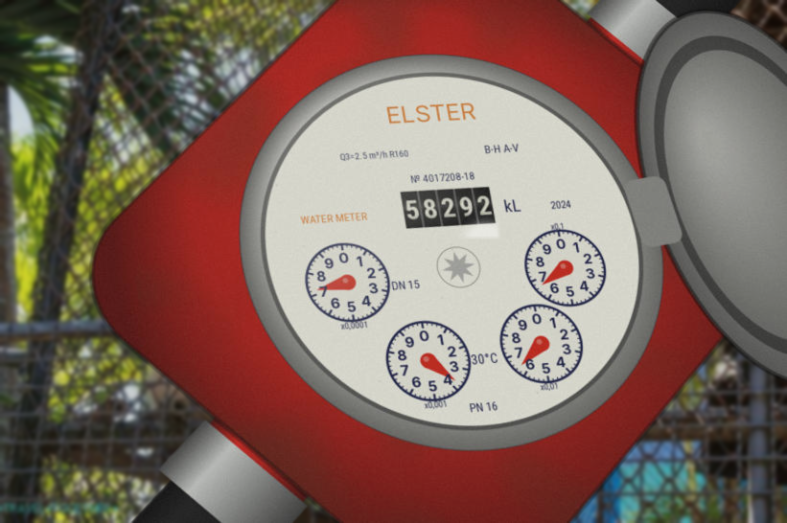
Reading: 58292.6637; kL
